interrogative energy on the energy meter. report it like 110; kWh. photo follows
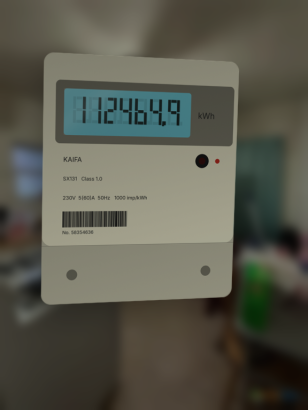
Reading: 112464.9; kWh
